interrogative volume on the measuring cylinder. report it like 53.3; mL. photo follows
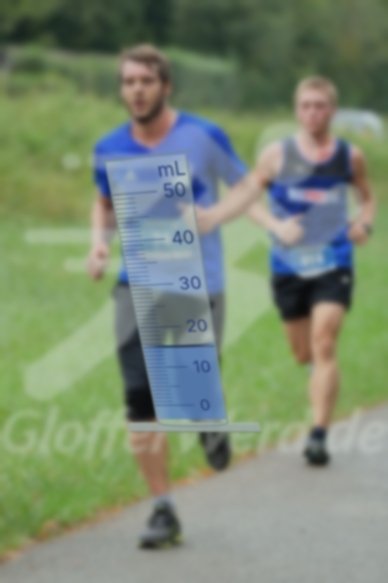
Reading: 15; mL
